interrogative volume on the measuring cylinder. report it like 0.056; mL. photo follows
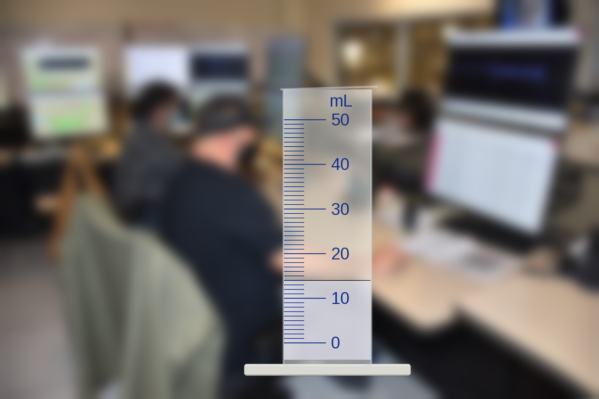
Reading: 14; mL
